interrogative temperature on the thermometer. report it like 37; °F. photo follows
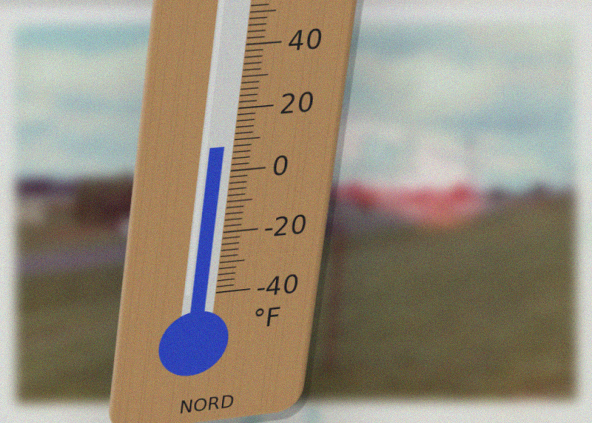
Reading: 8; °F
